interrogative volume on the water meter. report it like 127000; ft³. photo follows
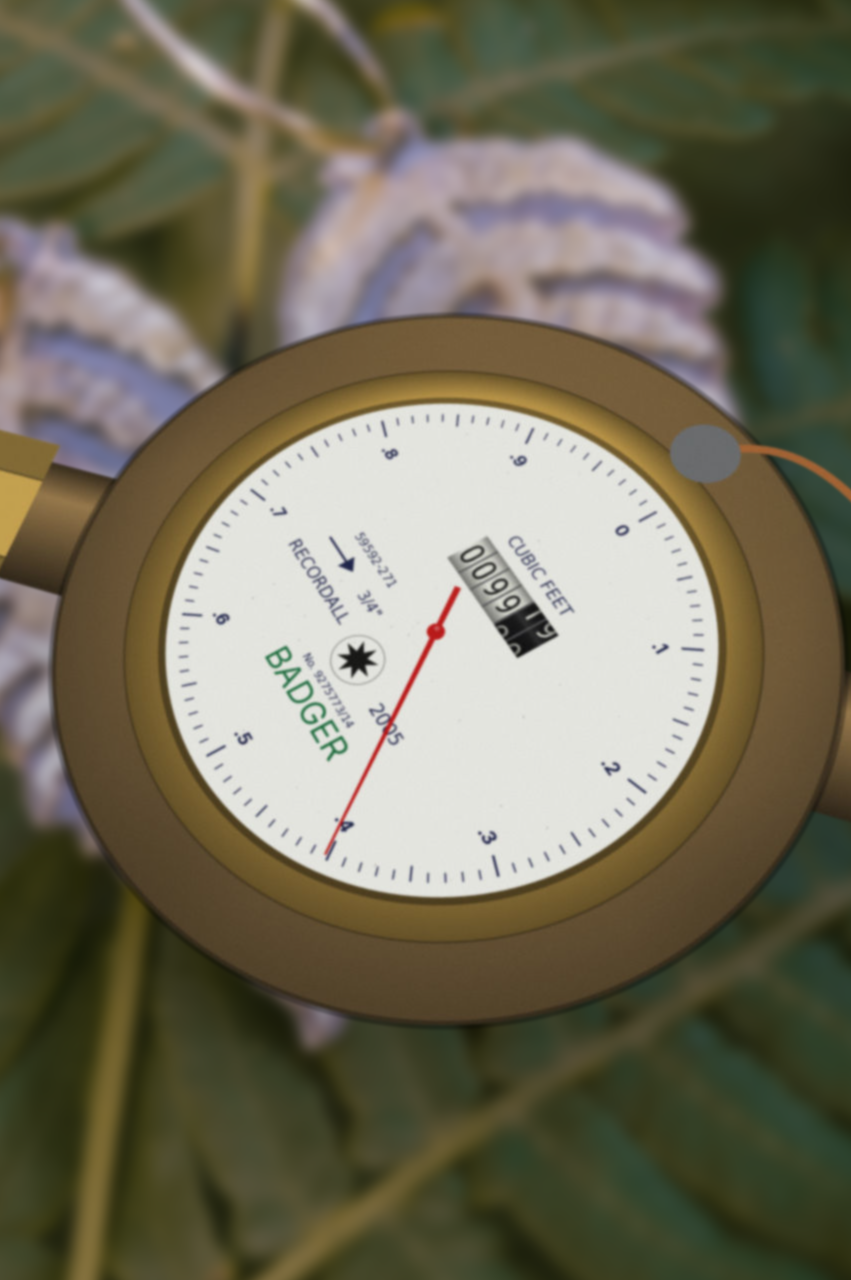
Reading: 9919.40; ft³
